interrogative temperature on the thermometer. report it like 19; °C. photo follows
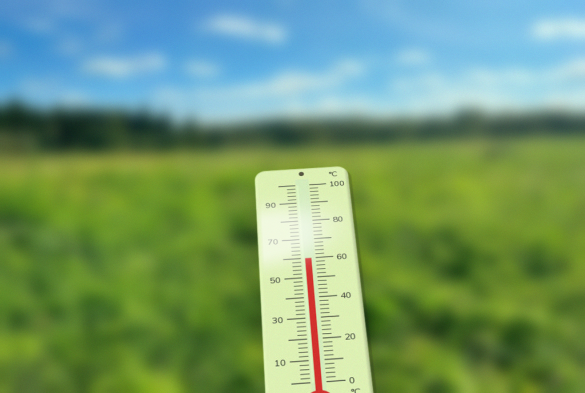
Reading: 60; °C
